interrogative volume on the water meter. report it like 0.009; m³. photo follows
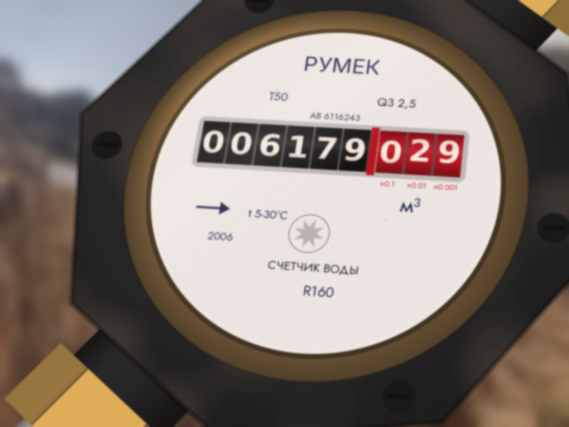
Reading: 6179.029; m³
